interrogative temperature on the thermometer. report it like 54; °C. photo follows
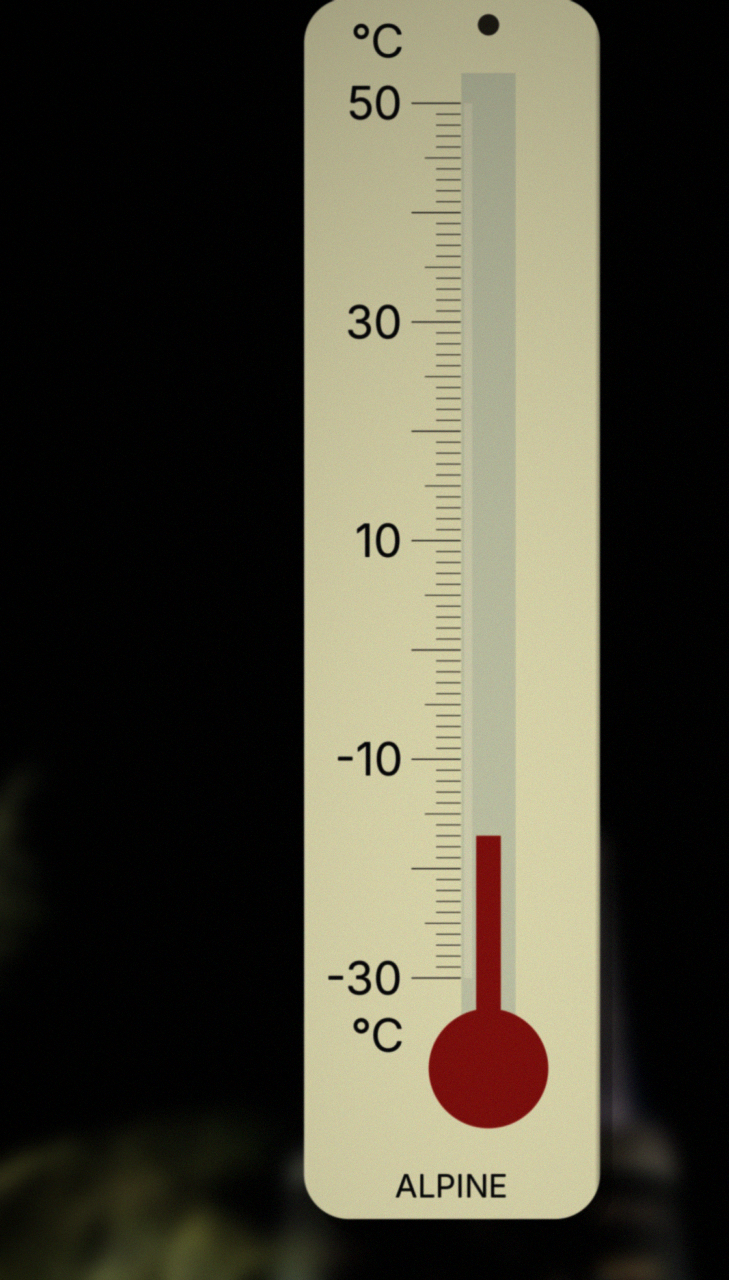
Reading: -17; °C
